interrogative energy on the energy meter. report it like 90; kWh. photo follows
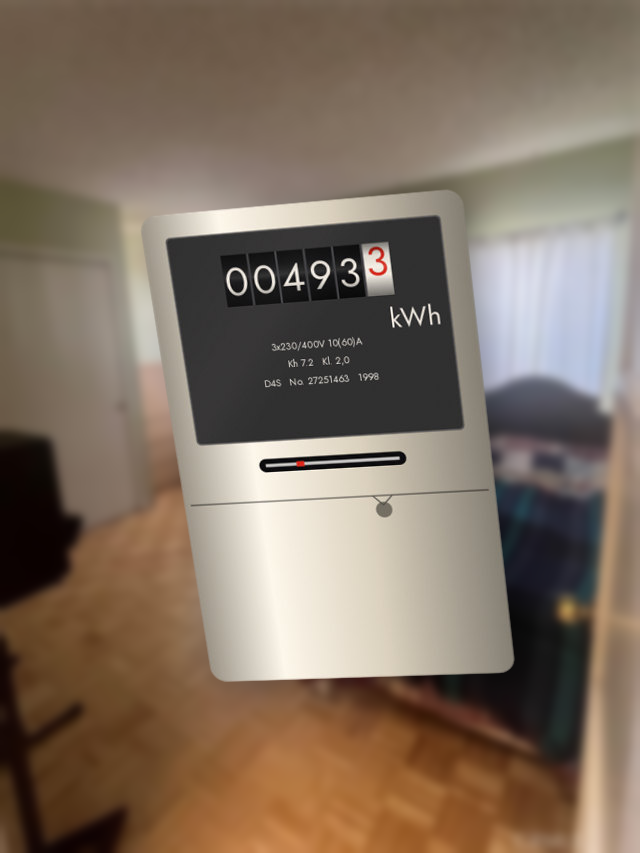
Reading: 493.3; kWh
